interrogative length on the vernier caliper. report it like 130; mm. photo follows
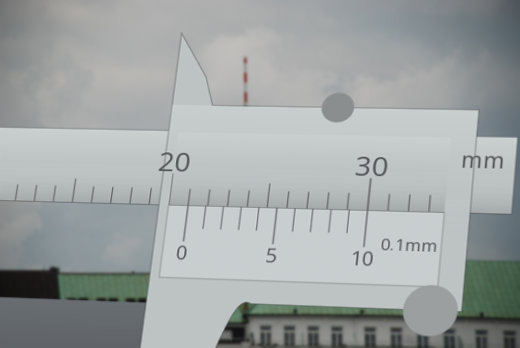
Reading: 21.0; mm
